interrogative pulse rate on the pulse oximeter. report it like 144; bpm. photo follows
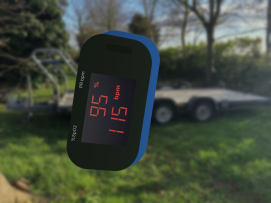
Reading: 115; bpm
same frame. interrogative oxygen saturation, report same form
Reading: 95; %
